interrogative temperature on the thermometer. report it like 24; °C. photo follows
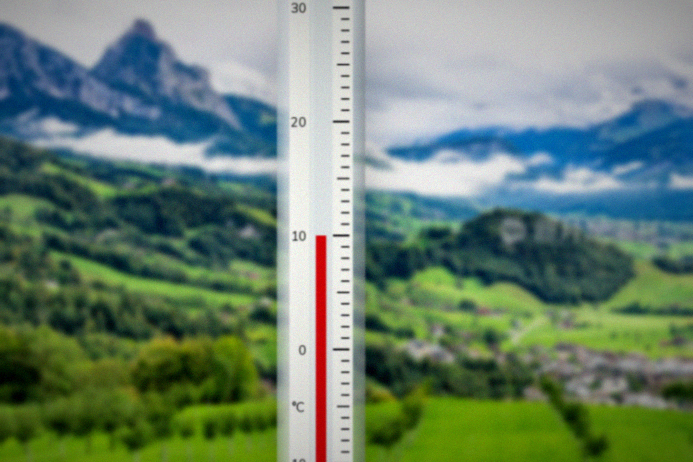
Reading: 10; °C
